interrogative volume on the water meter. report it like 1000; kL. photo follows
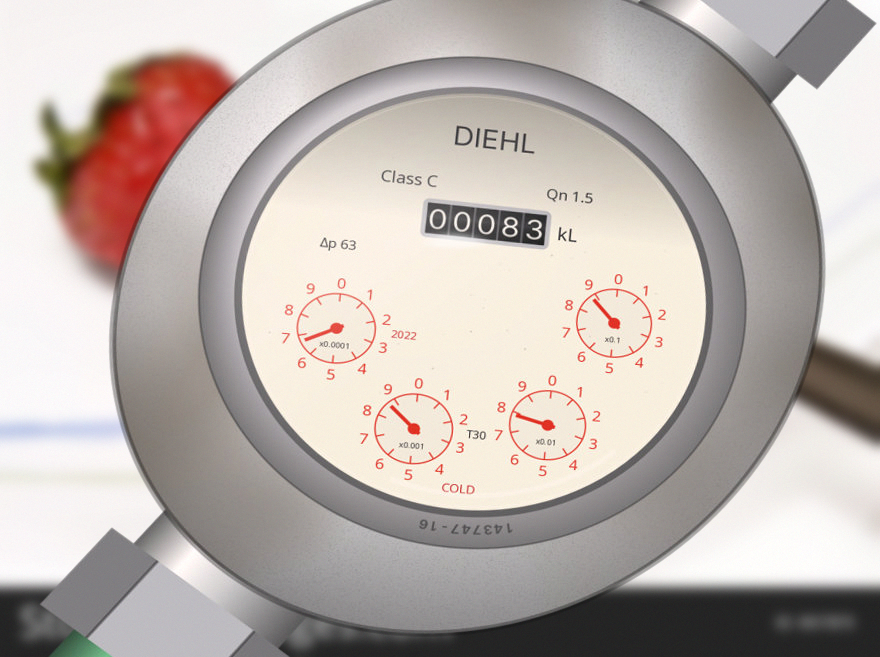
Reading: 83.8786; kL
